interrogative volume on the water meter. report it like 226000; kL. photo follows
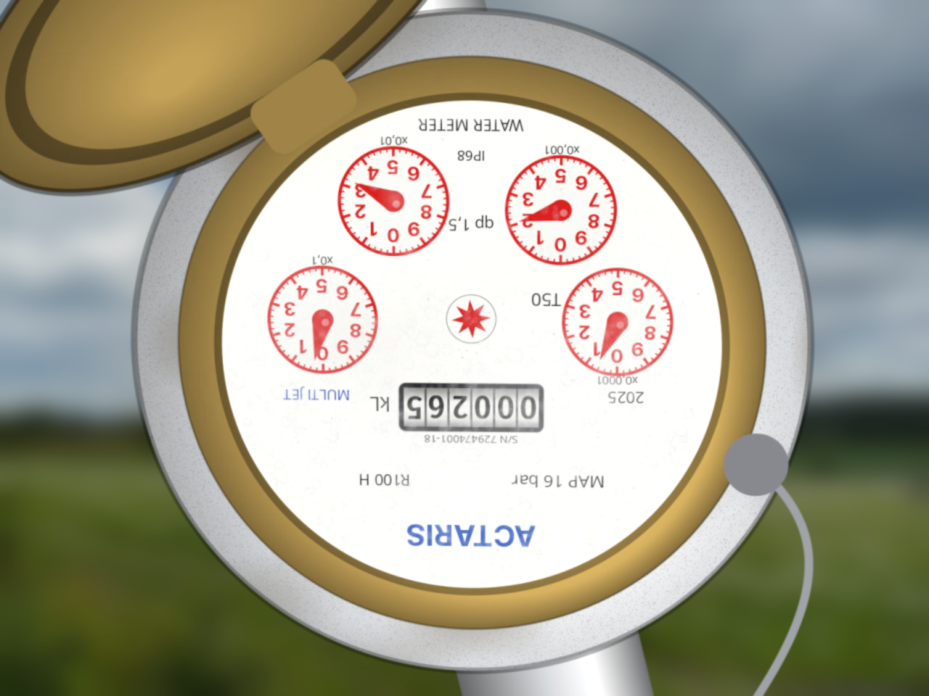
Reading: 265.0320; kL
